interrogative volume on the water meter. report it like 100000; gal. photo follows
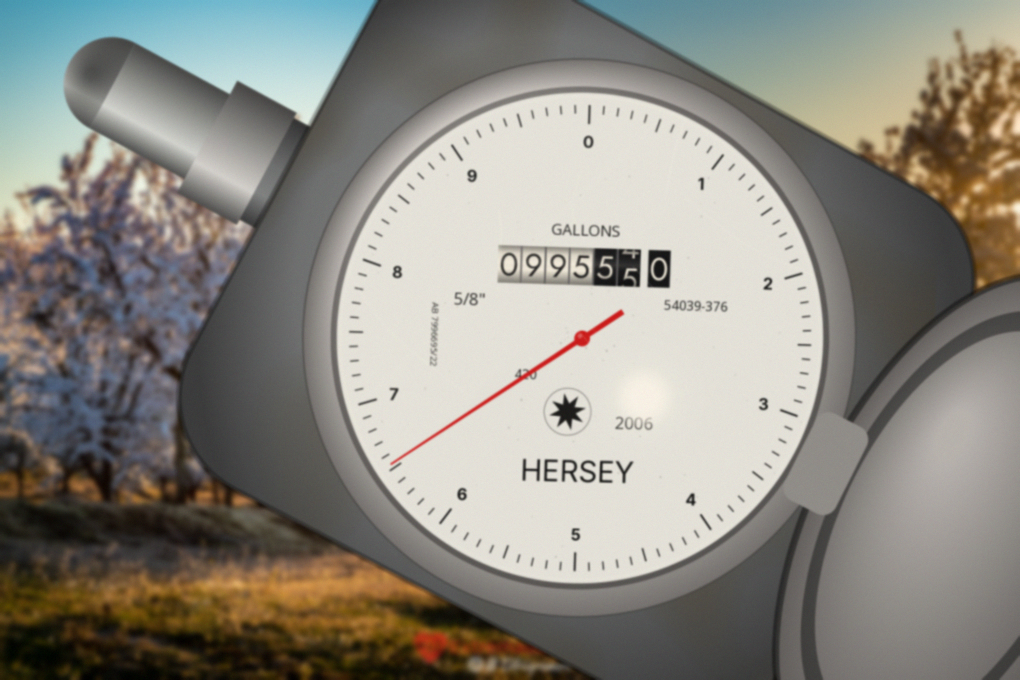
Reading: 995546.5; gal
